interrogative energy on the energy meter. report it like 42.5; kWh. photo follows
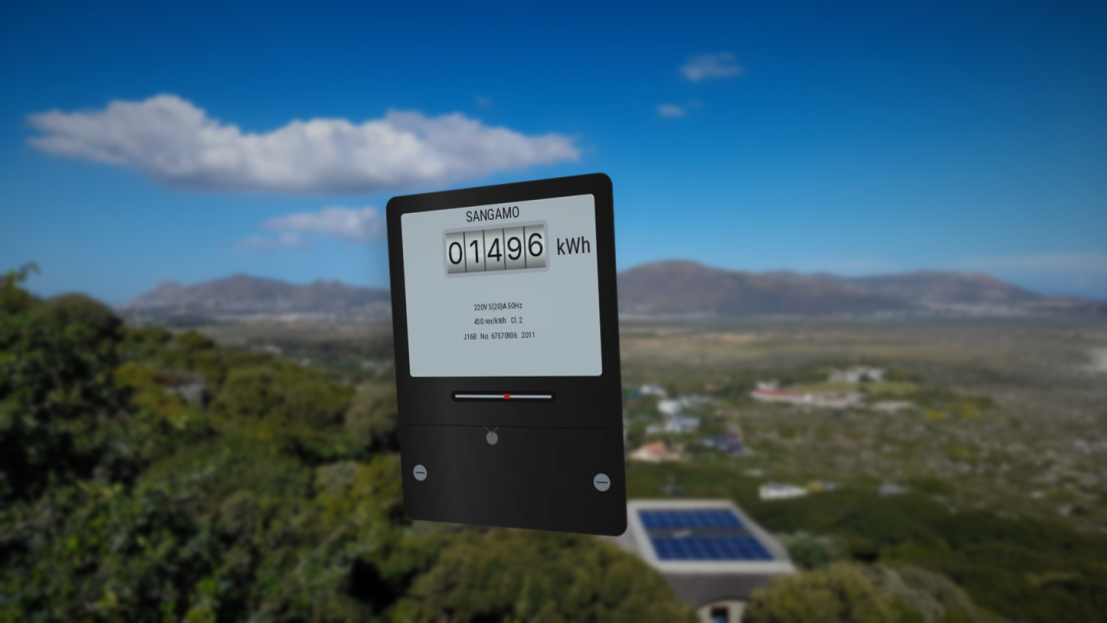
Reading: 1496; kWh
